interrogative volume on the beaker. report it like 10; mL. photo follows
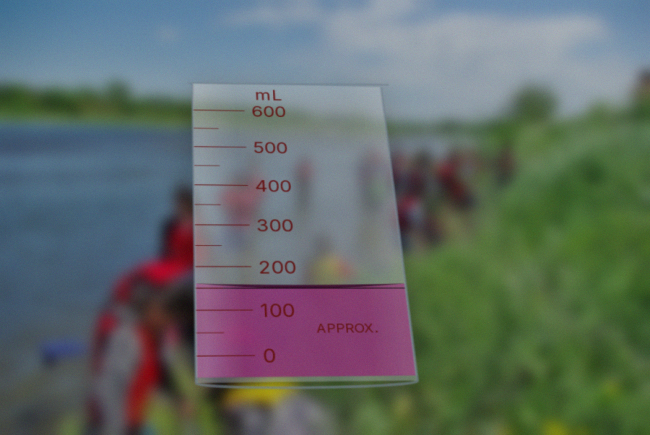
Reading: 150; mL
